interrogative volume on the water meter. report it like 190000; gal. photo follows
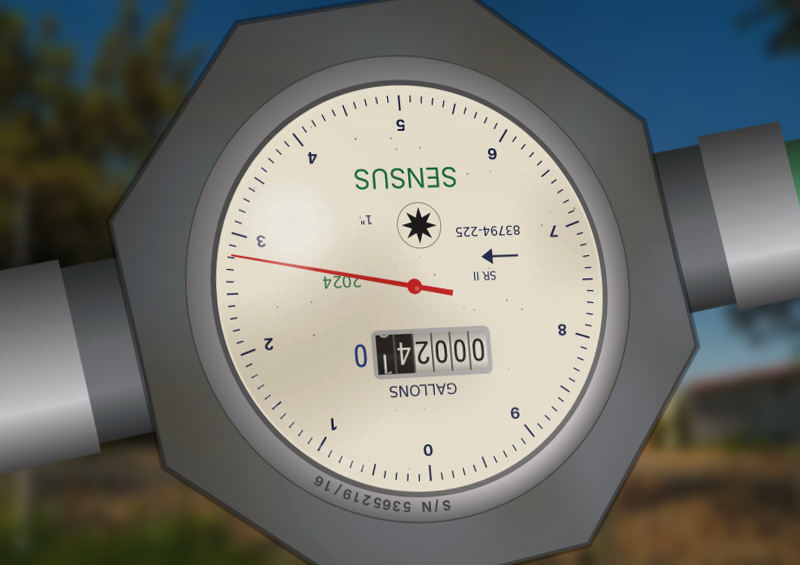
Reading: 2412.8; gal
